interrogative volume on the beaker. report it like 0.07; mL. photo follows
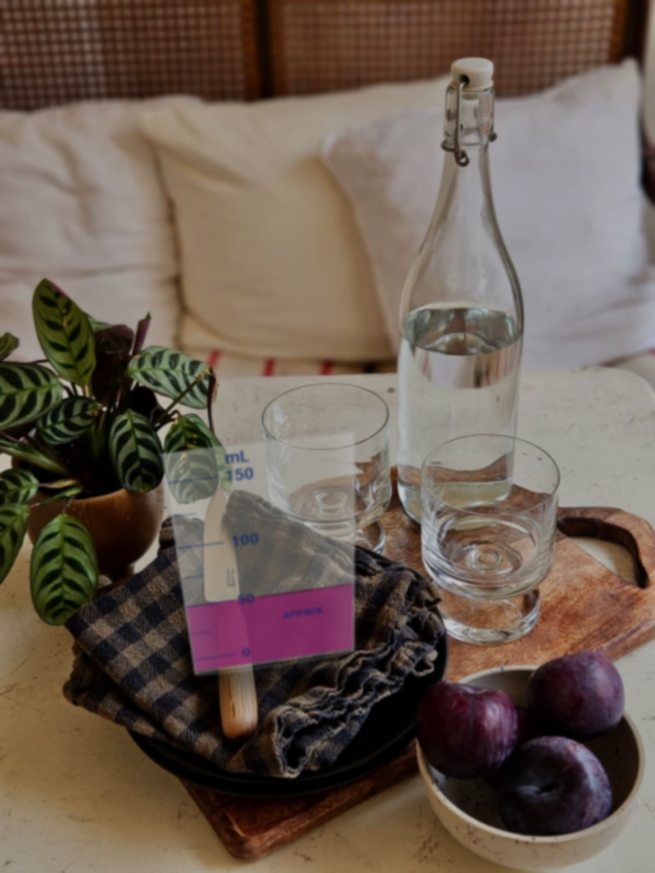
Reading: 50; mL
